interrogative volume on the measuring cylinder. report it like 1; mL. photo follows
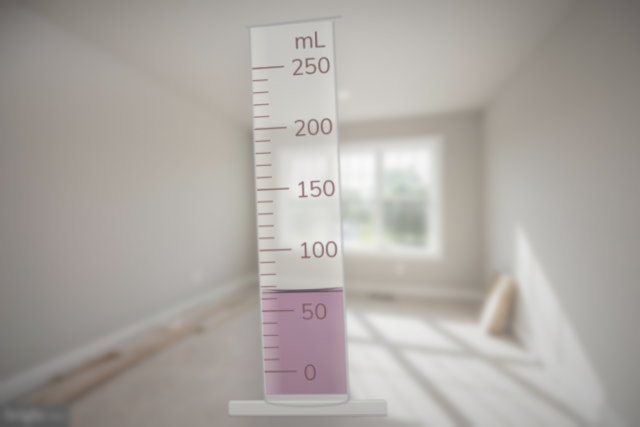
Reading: 65; mL
